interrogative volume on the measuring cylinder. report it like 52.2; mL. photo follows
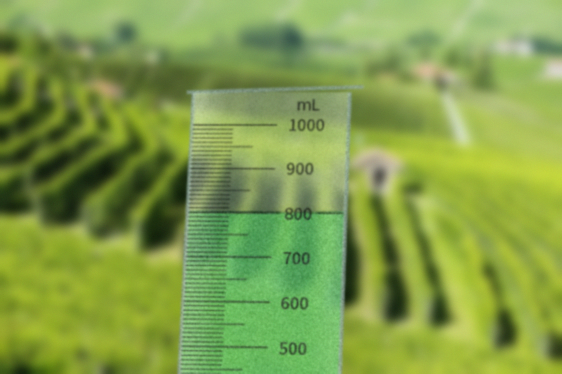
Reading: 800; mL
